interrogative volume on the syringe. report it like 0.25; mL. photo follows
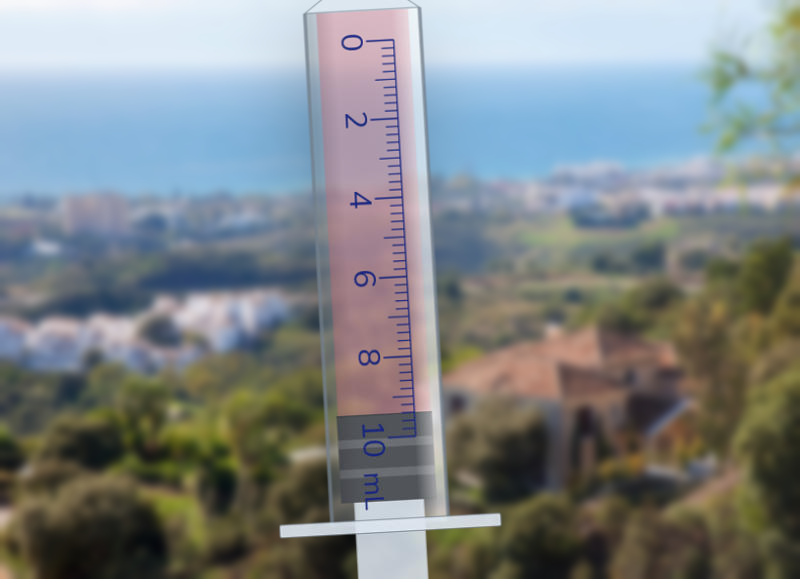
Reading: 9.4; mL
